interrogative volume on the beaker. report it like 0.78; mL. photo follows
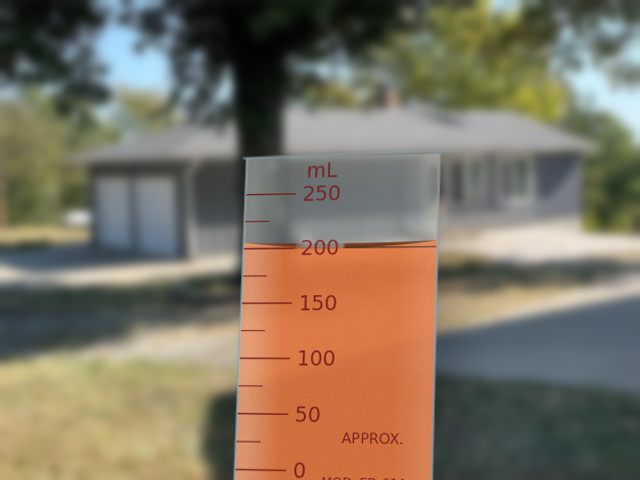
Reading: 200; mL
